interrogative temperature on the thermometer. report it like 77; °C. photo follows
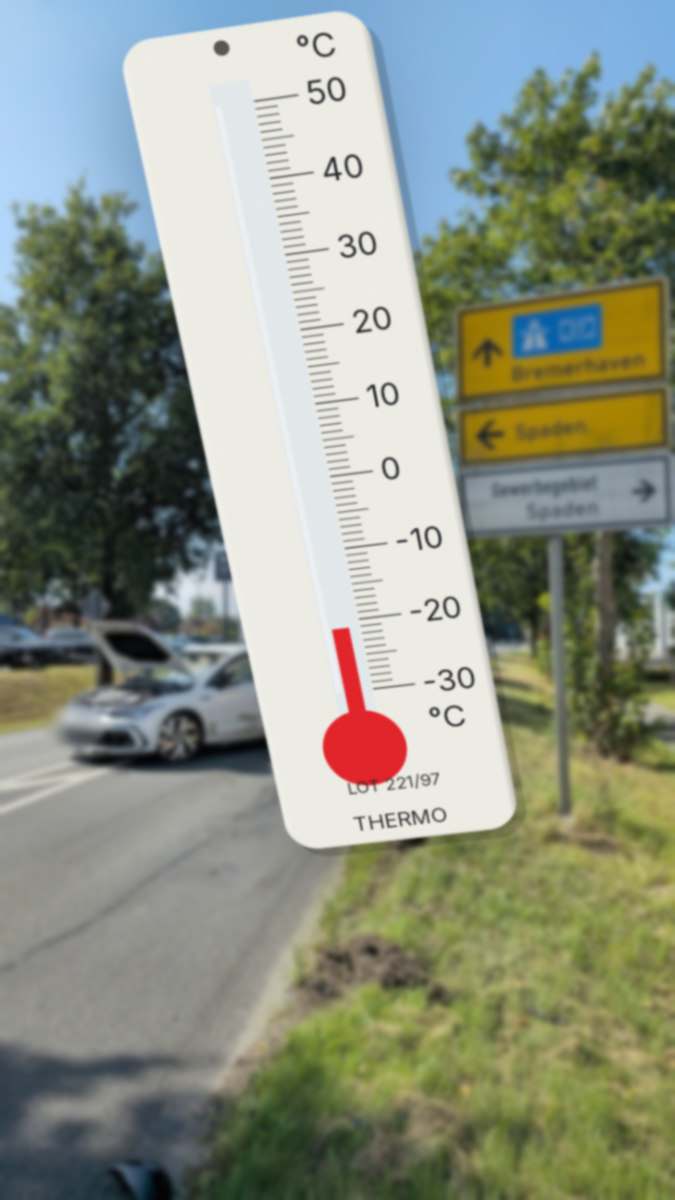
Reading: -21; °C
